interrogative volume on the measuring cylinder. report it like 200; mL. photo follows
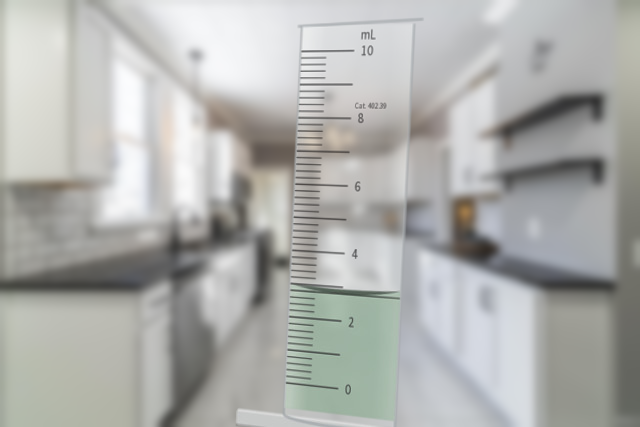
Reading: 2.8; mL
